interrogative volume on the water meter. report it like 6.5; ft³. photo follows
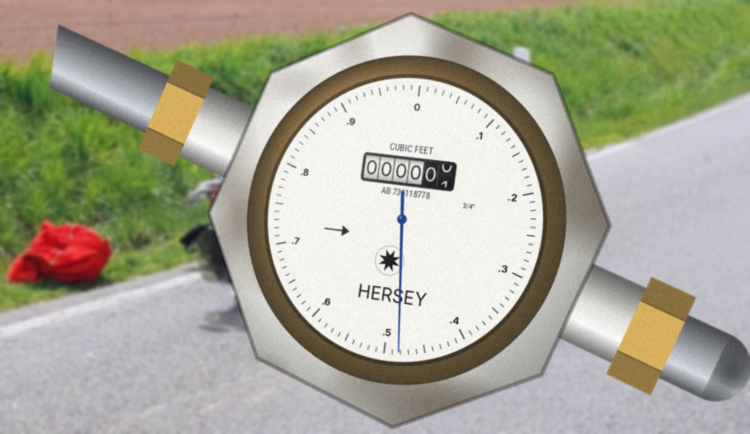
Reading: 0.48; ft³
